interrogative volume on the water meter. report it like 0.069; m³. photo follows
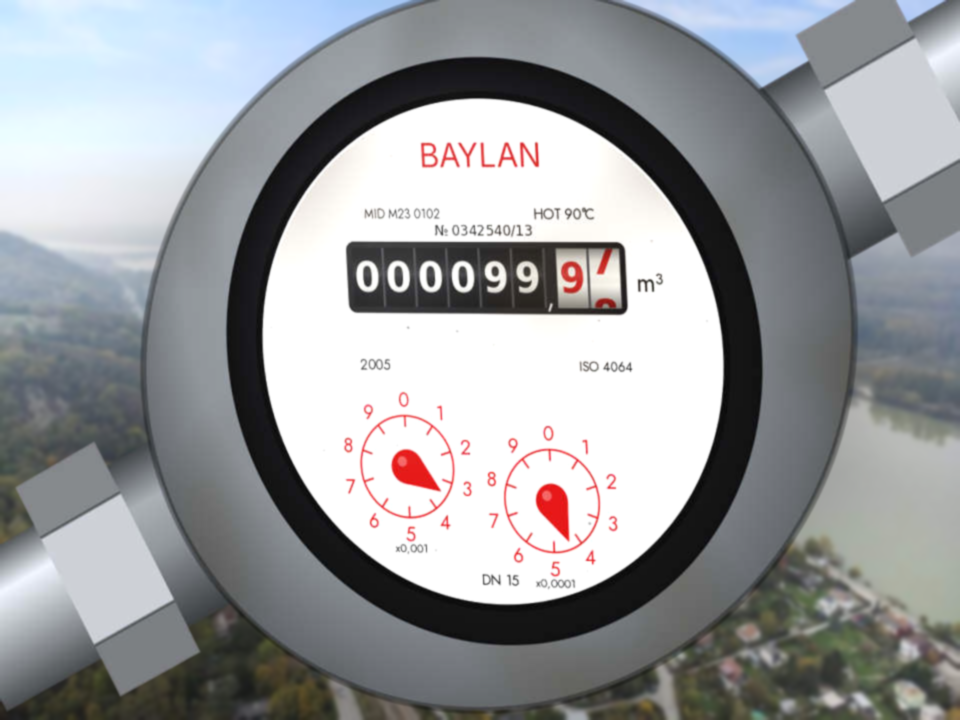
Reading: 99.9734; m³
